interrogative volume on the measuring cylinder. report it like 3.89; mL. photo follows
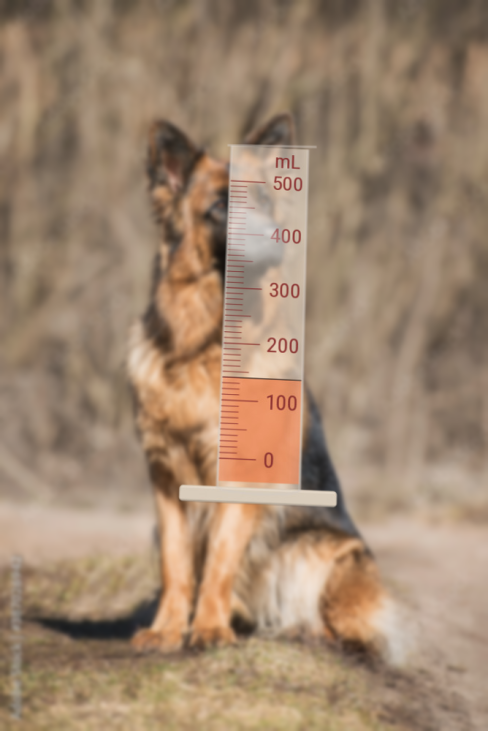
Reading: 140; mL
